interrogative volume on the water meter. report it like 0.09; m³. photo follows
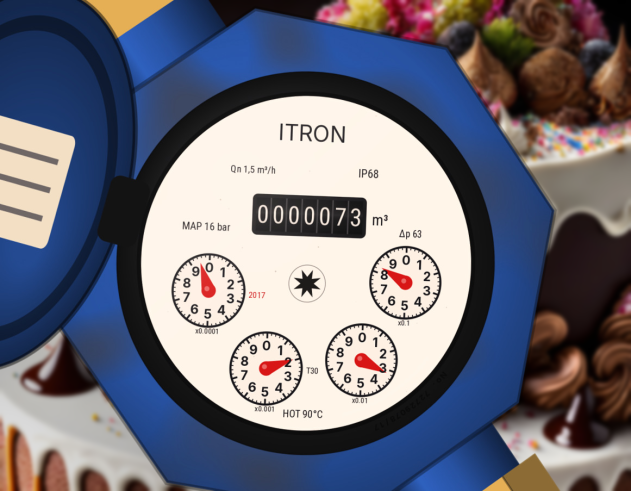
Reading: 73.8319; m³
